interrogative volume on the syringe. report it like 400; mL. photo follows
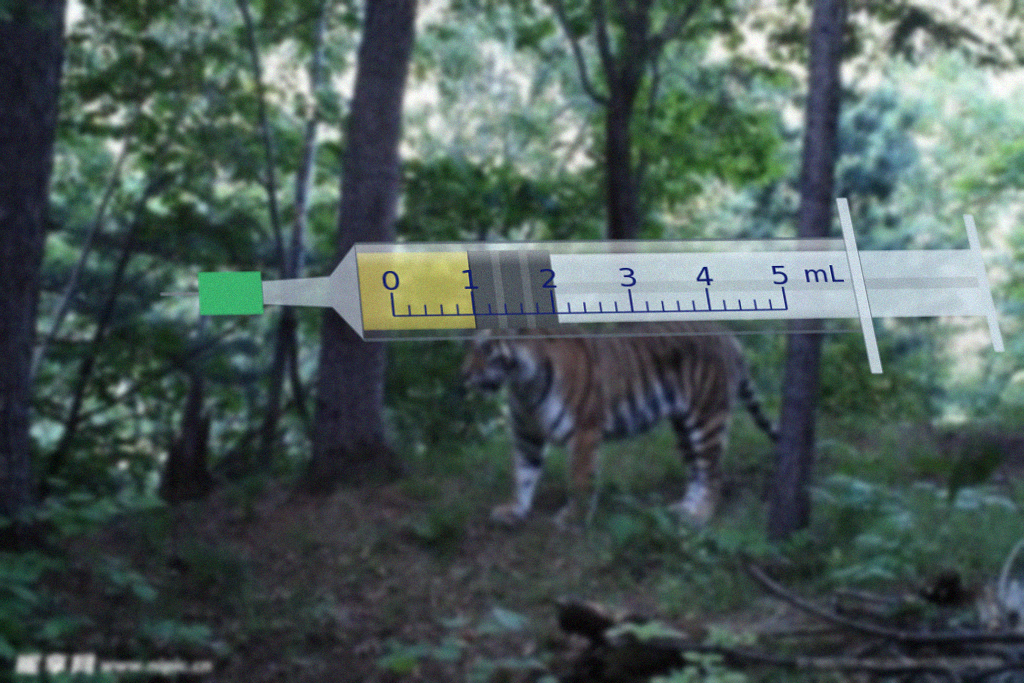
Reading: 1; mL
